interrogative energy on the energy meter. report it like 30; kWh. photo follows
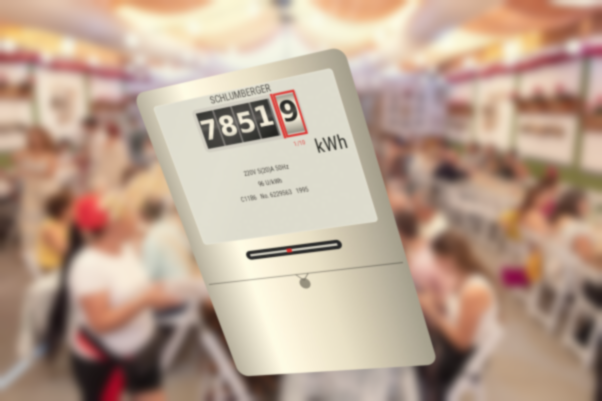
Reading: 7851.9; kWh
